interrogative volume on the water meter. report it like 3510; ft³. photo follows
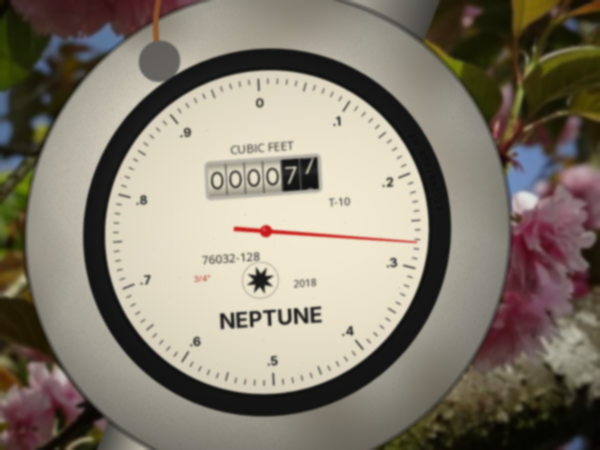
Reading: 77.27; ft³
